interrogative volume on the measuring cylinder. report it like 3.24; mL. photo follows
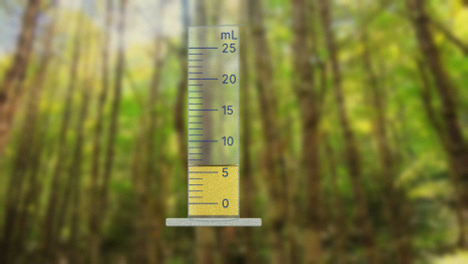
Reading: 6; mL
